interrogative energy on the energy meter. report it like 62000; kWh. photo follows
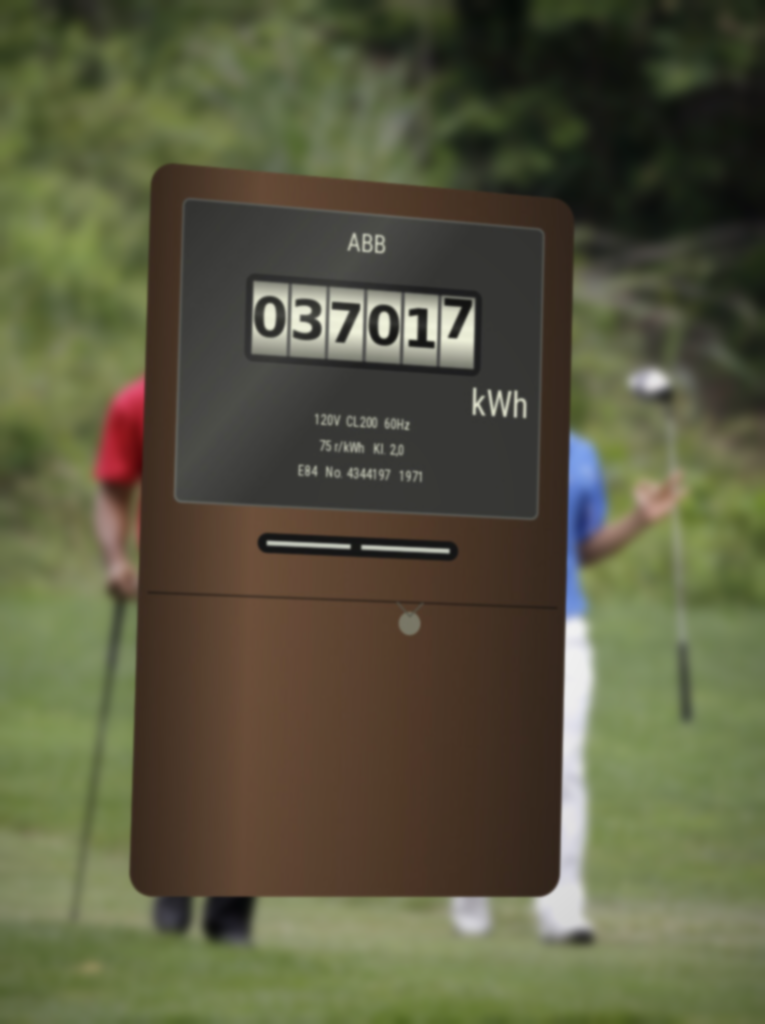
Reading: 37017; kWh
